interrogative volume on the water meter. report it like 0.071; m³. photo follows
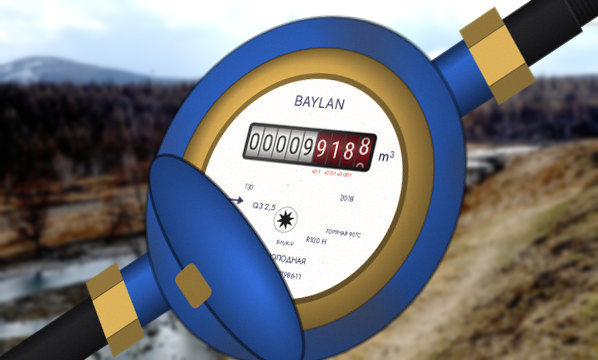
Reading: 9.9188; m³
